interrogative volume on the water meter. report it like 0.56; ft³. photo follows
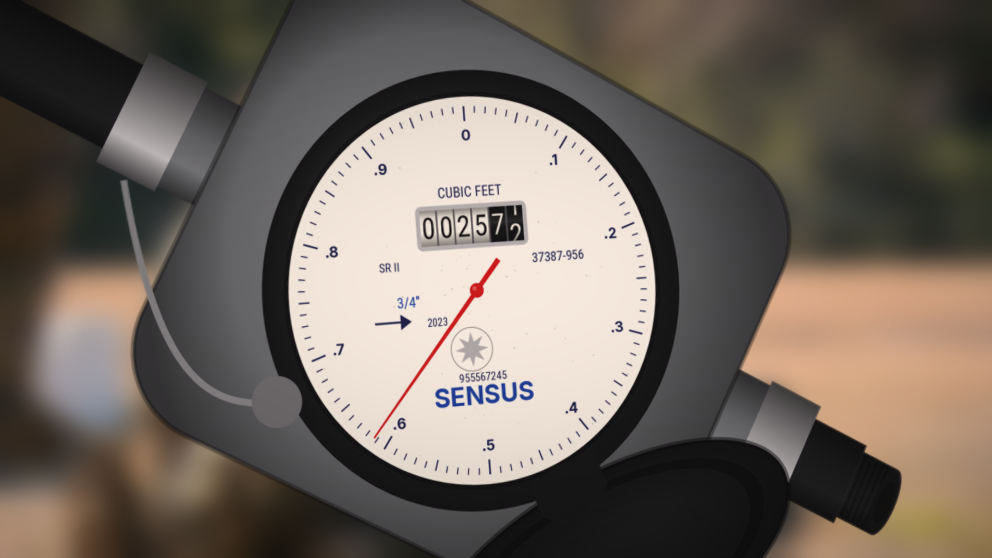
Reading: 2571.61; ft³
